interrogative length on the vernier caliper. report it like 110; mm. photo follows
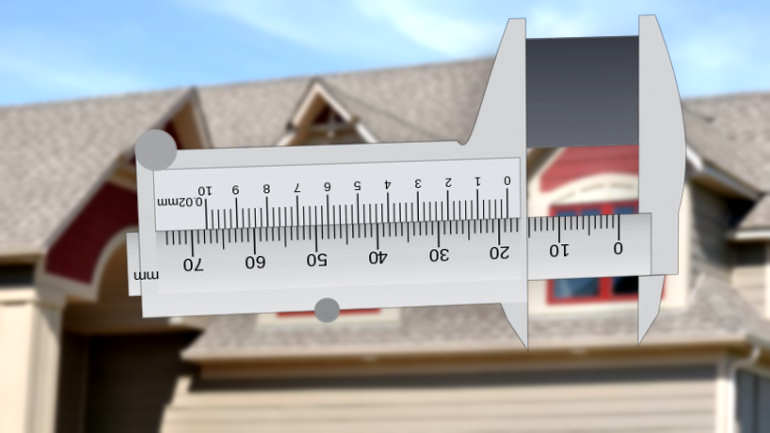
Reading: 18.6; mm
